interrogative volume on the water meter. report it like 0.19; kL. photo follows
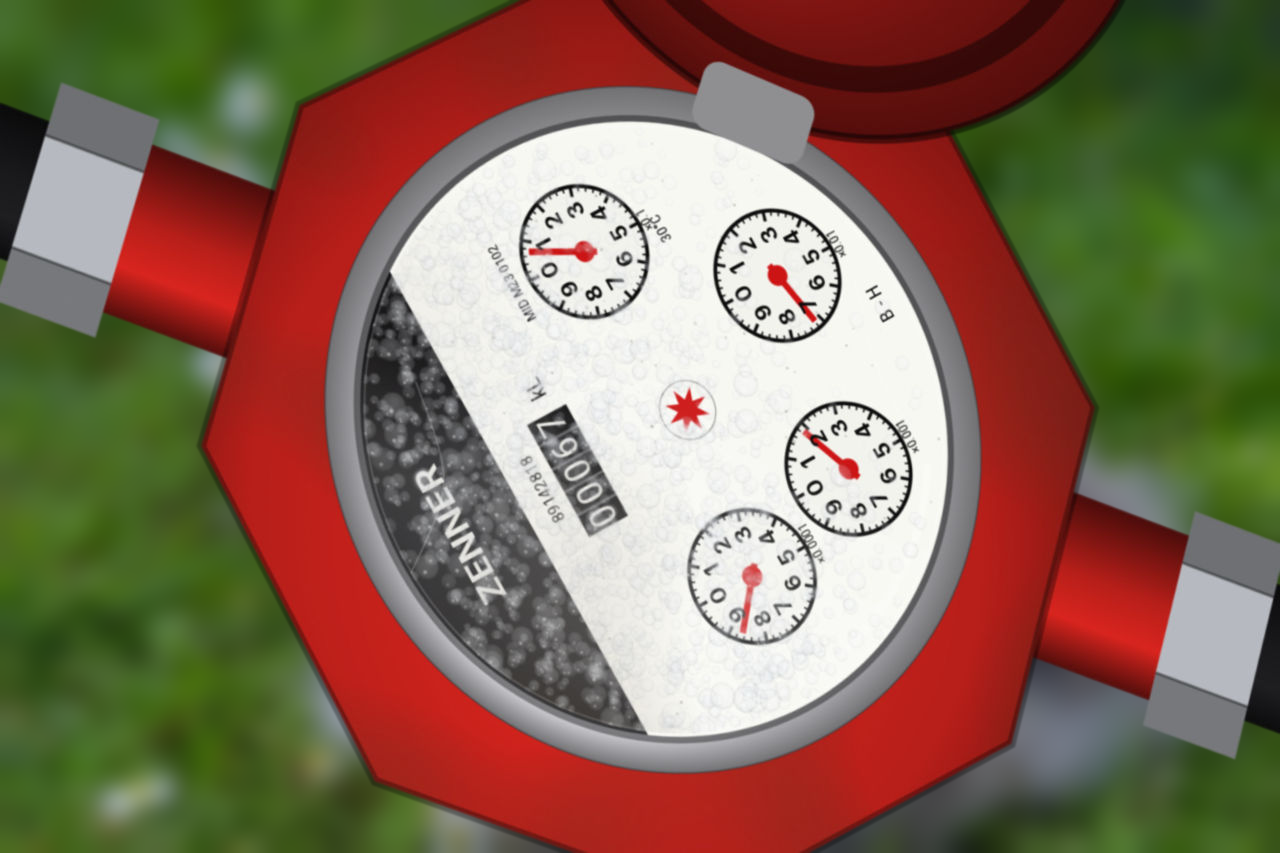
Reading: 67.0718; kL
